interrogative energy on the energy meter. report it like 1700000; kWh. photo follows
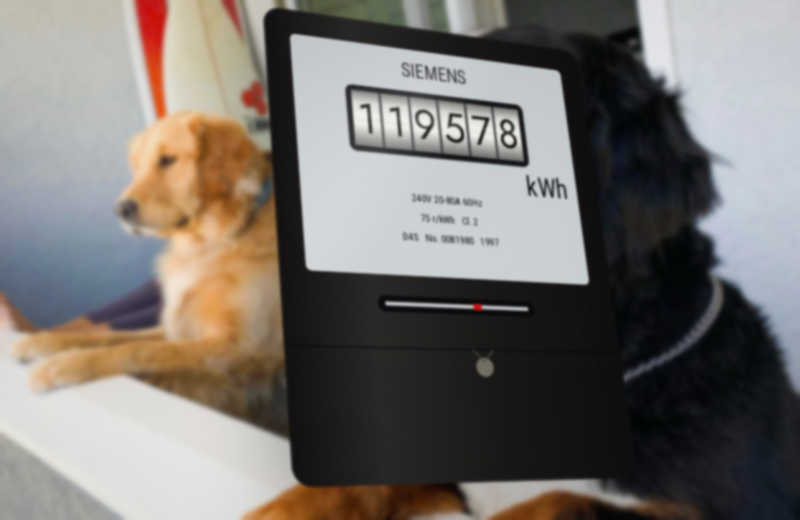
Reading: 119578; kWh
